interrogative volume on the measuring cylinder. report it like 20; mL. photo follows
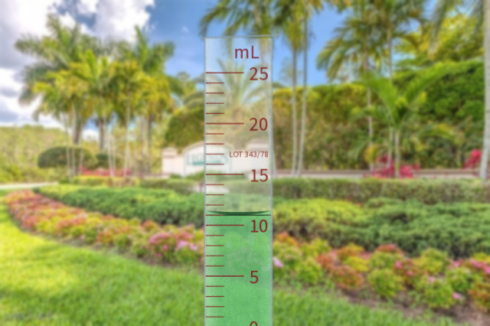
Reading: 11; mL
